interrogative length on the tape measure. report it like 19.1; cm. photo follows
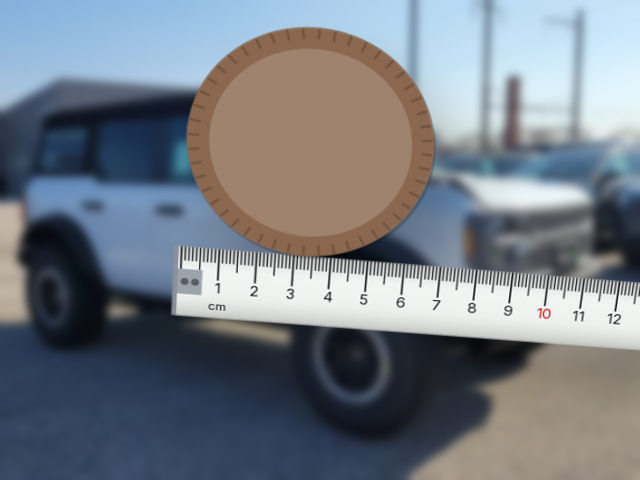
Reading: 6.5; cm
